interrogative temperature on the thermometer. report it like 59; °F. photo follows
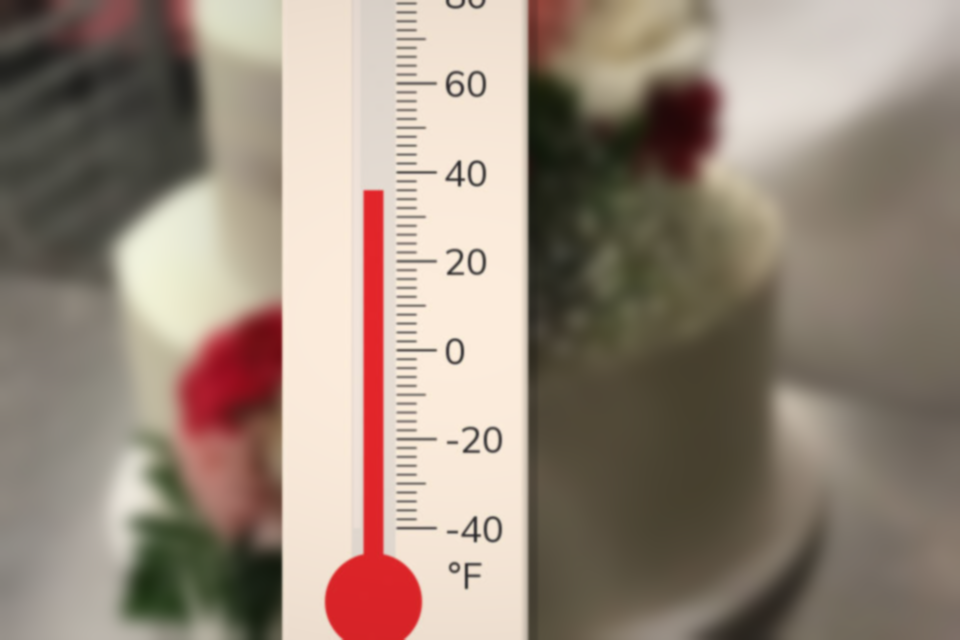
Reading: 36; °F
